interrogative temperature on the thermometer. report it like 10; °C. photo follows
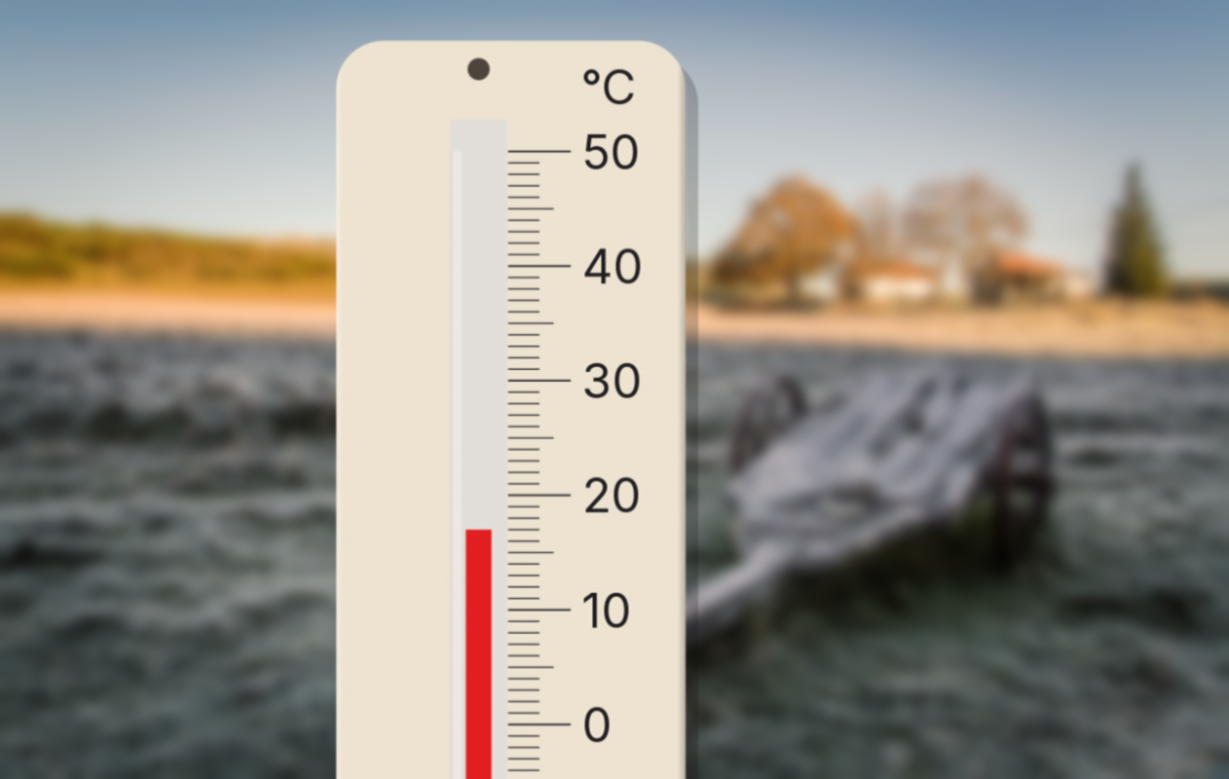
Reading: 17; °C
